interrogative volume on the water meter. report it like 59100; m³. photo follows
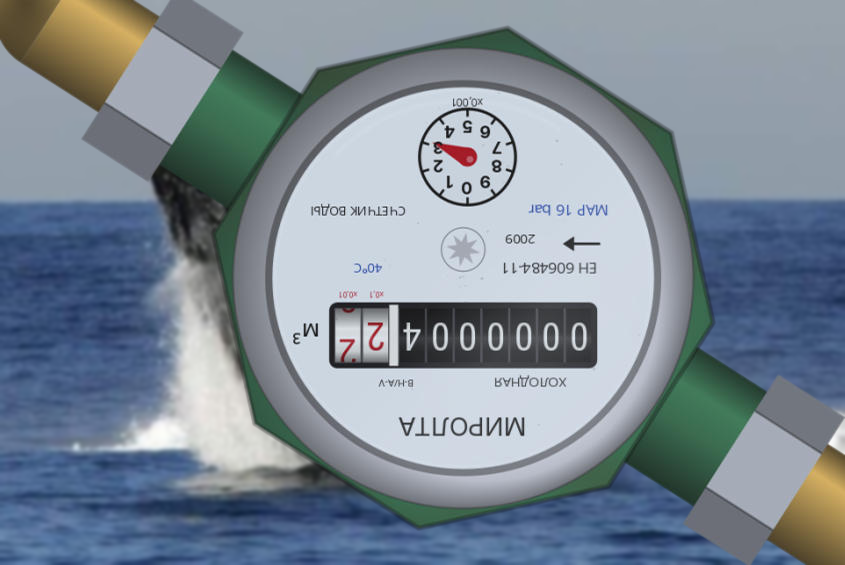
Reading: 4.223; m³
